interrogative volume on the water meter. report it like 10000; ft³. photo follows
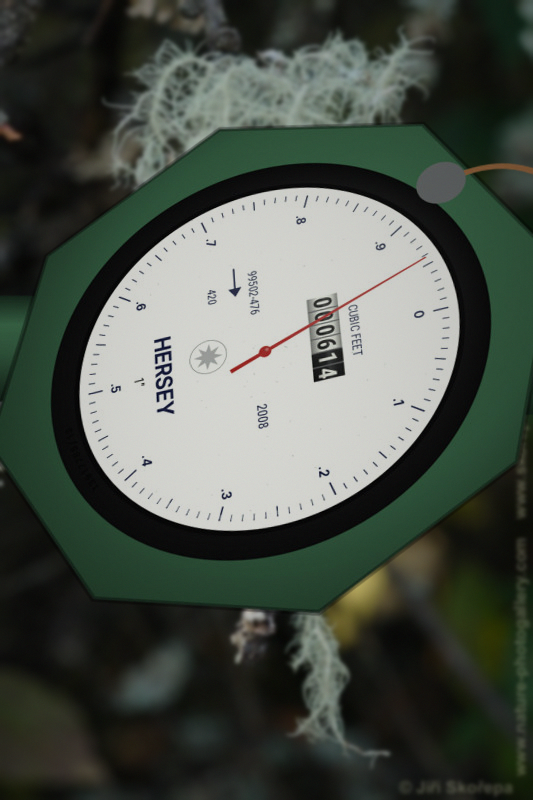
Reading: 613.94; ft³
